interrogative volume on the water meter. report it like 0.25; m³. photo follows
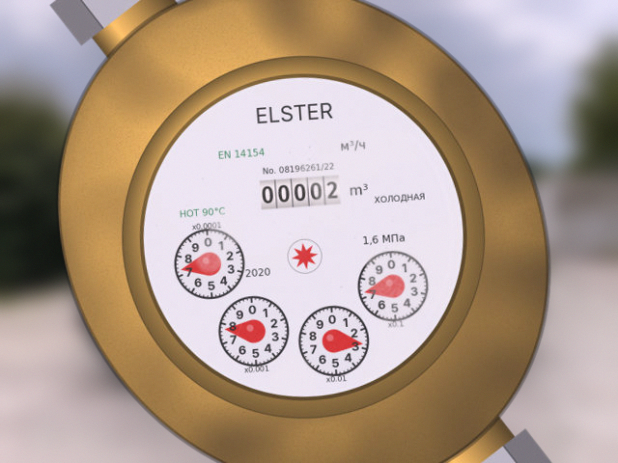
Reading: 2.7277; m³
